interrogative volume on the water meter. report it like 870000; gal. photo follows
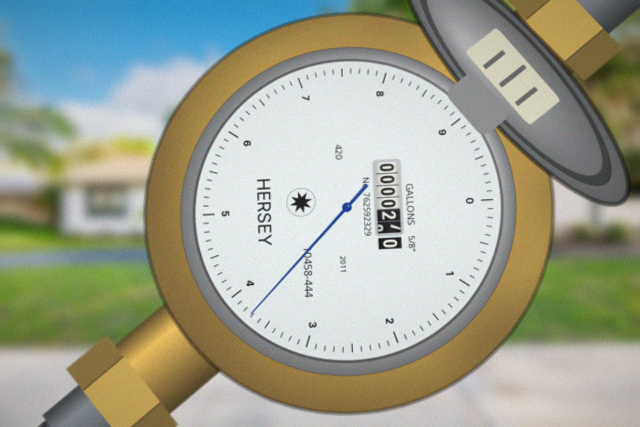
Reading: 273.7; gal
